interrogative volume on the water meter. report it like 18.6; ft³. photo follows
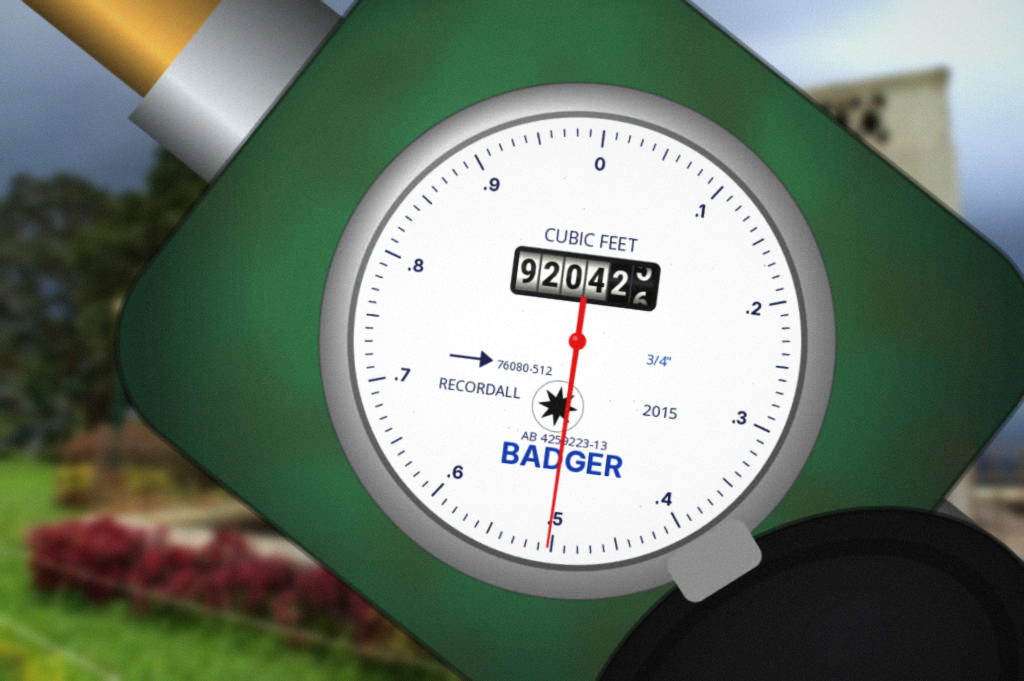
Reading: 920425.50; ft³
